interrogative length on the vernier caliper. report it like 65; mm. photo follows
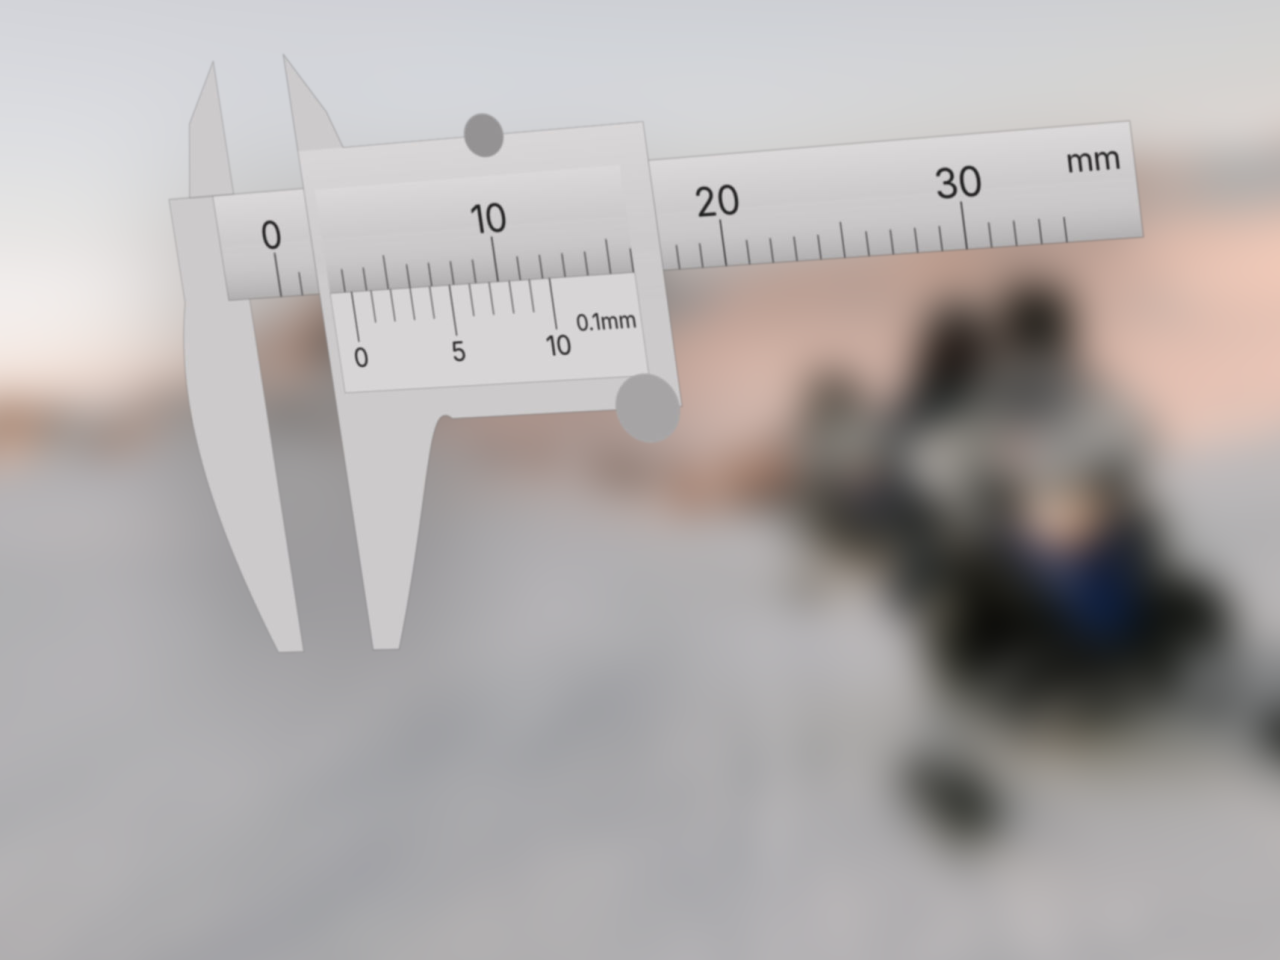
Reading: 3.3; mm
